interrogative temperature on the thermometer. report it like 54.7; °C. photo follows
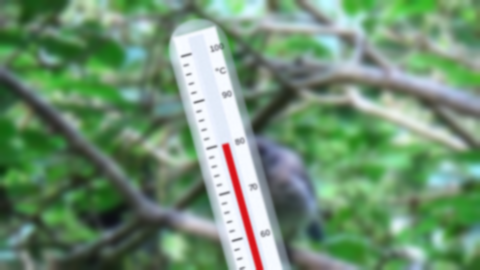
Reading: 80; °C
